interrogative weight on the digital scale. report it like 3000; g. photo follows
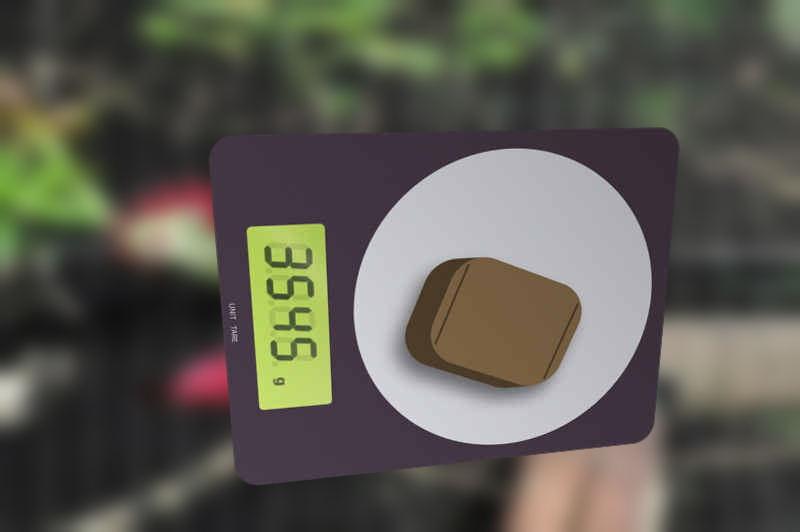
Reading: 3545; g
